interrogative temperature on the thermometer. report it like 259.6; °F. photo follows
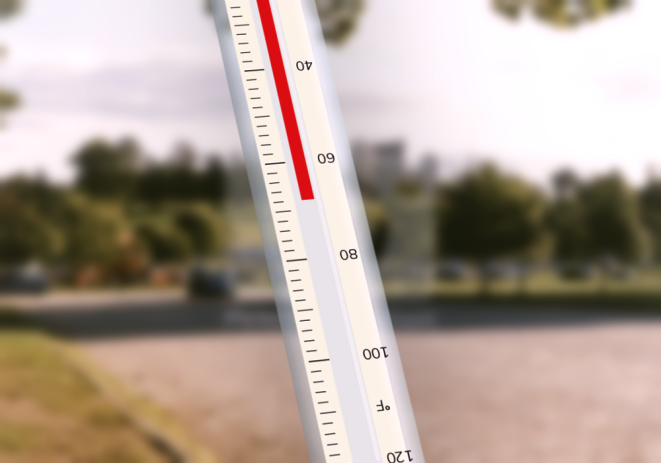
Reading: 68; °F
